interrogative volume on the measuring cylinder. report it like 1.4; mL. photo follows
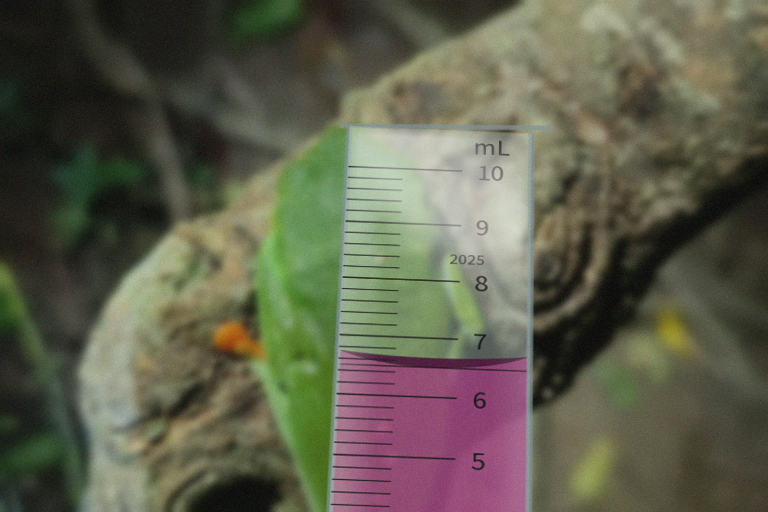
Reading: 6.5; mL
